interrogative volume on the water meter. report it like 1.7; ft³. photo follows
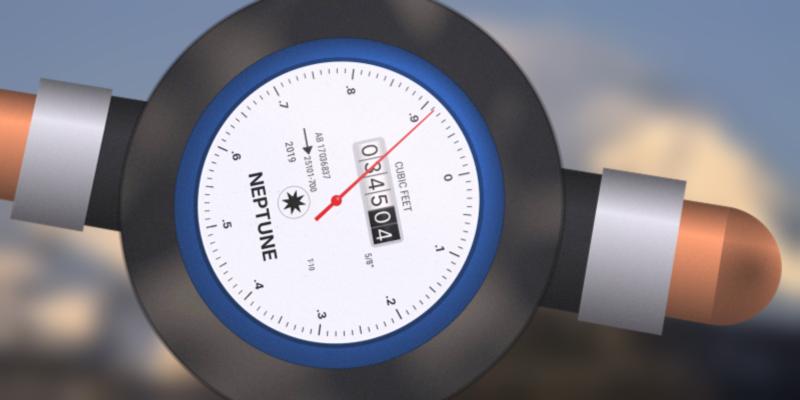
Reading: 34503.91; ft³
